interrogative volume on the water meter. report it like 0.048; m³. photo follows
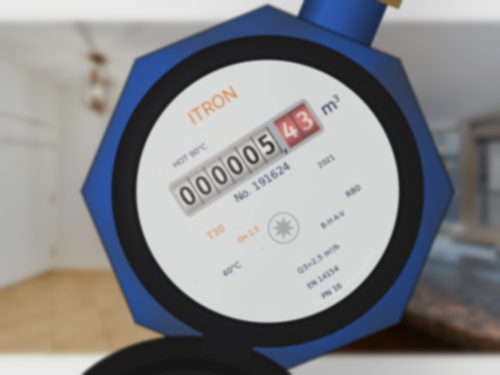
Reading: 5.43; m³
